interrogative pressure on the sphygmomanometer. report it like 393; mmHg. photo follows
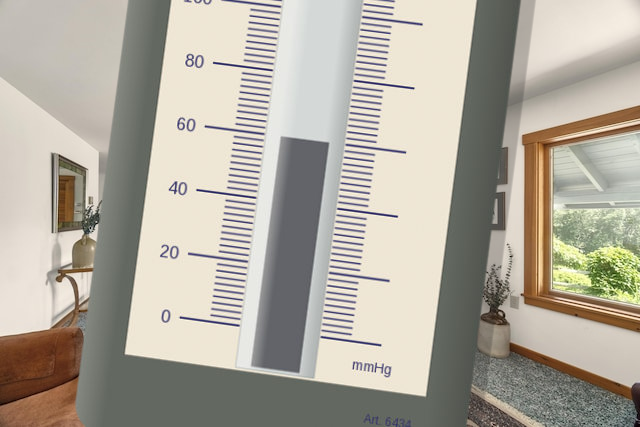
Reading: 60; mmHg
